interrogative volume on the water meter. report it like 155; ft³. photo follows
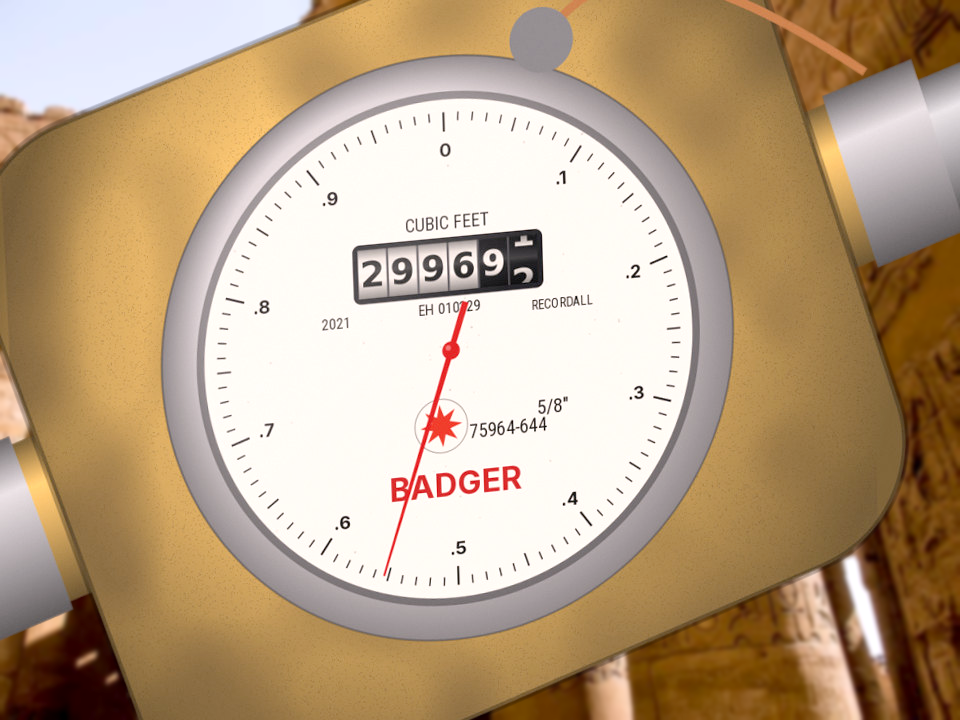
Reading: 299691.55; ft³
